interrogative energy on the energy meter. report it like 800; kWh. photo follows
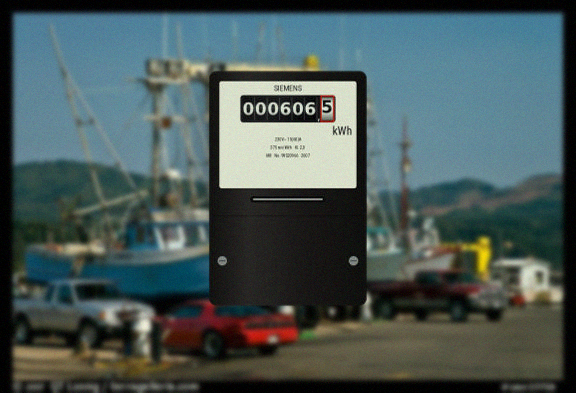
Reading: 606.5; kWh
